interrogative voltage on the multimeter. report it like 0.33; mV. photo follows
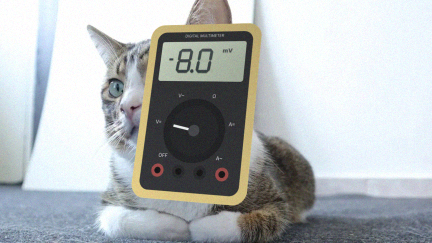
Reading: -8.0; mV
